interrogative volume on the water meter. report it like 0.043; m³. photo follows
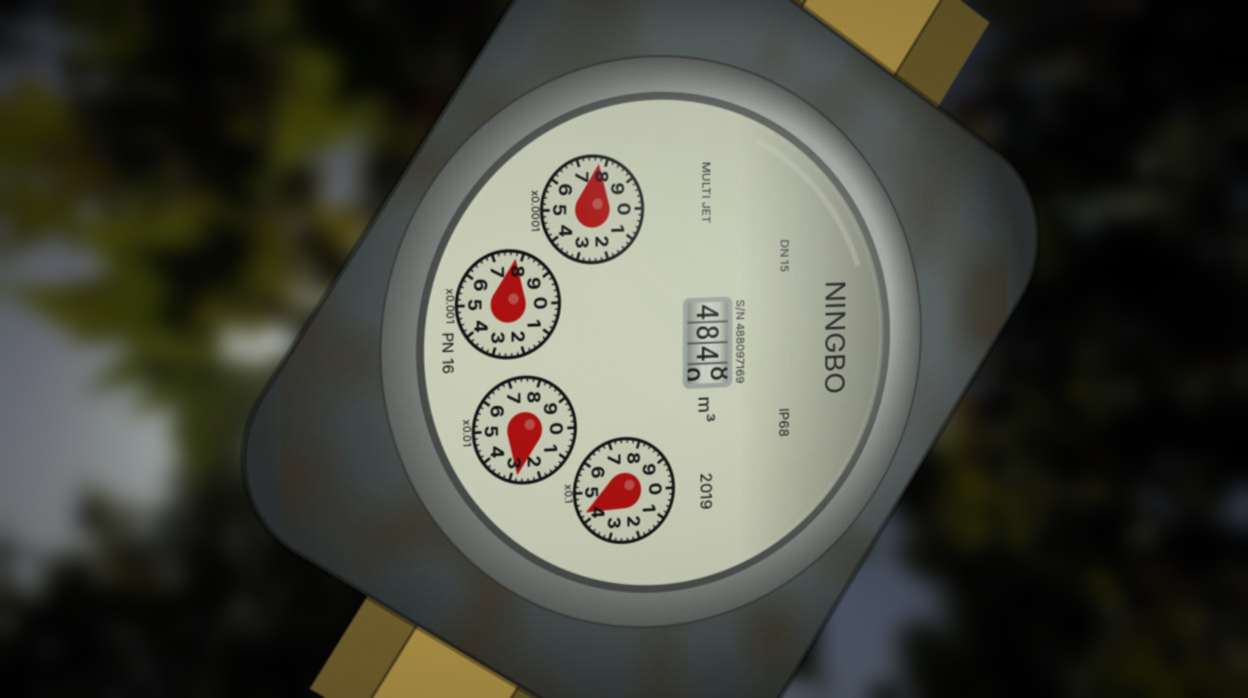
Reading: 4848.4277; m³
